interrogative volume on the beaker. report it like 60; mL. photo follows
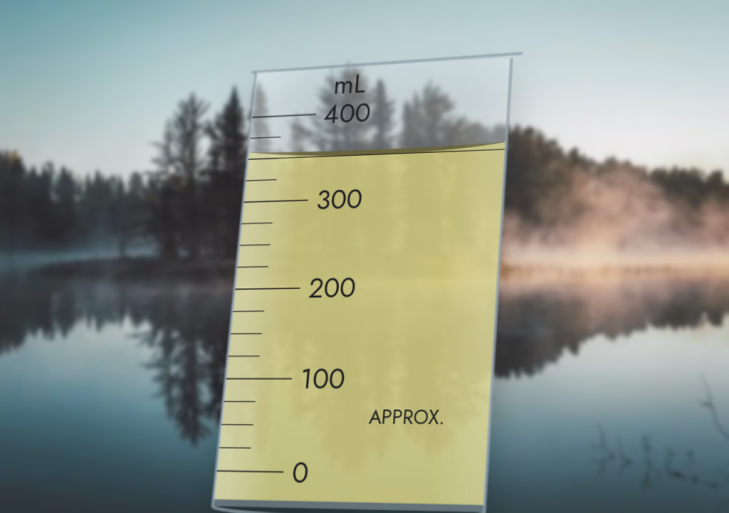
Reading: 350; mL
